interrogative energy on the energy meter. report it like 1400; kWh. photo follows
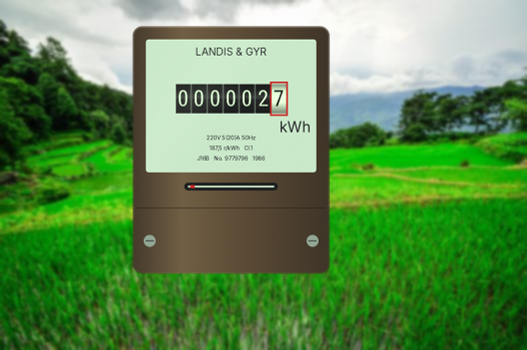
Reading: 2.7; kWh
